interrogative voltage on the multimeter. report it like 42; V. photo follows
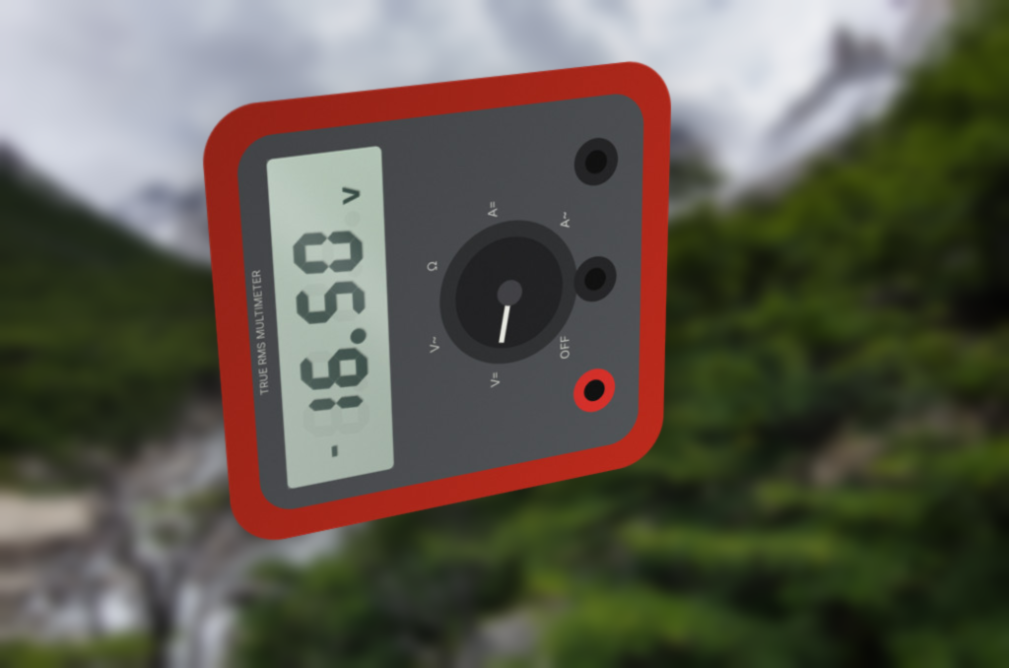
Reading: -16.50; V
